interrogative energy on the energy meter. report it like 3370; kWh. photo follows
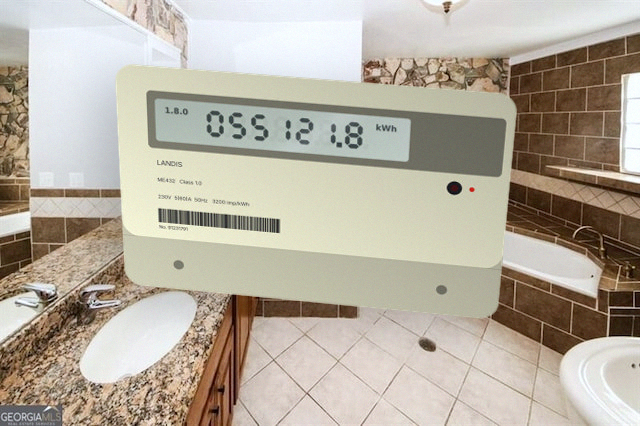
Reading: 55121.8; kWh
